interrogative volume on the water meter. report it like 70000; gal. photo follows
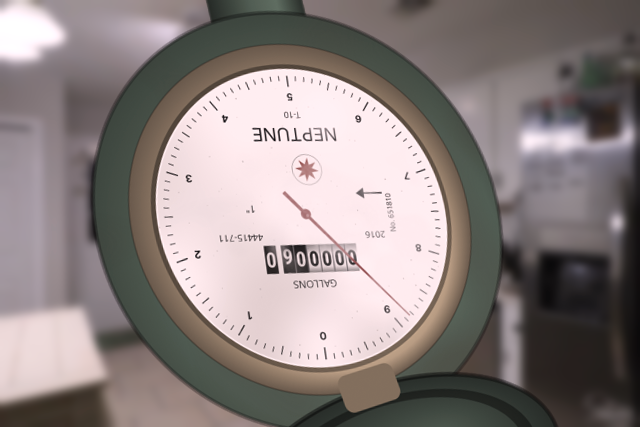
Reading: 58.8; gal
